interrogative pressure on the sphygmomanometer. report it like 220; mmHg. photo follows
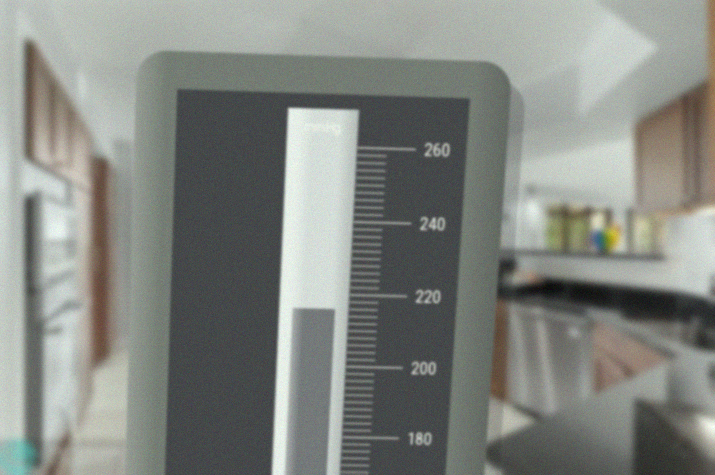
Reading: 216; mmHg
